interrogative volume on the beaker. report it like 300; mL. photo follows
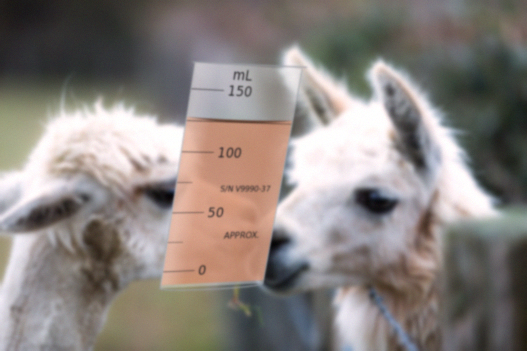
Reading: 125; mL
